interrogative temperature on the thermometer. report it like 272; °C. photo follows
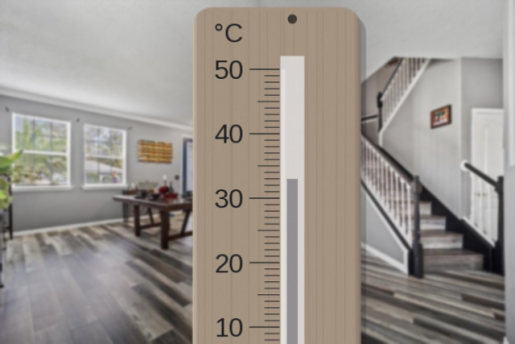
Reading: 33; °C
